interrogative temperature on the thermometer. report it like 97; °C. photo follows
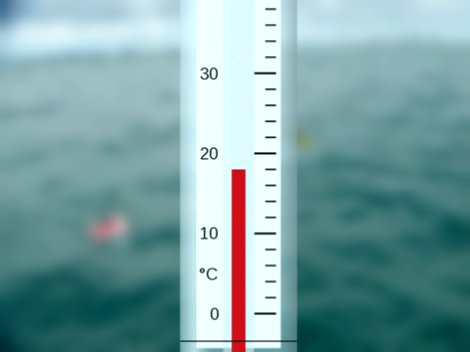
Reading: 18; °C
